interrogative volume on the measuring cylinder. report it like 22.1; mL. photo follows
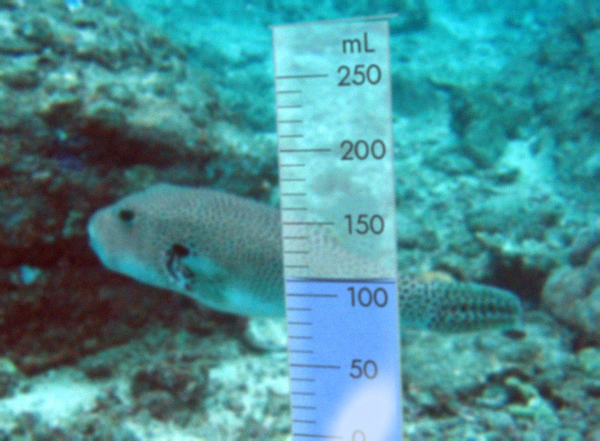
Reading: 110; mL
